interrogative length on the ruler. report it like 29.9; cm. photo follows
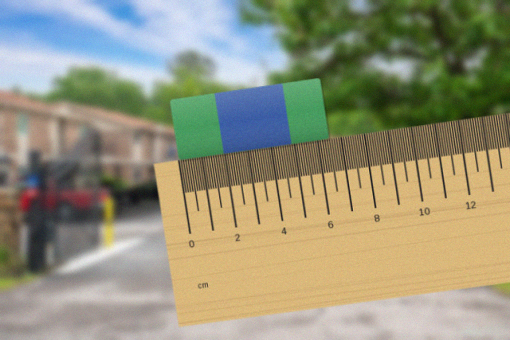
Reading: 6.5; cm
